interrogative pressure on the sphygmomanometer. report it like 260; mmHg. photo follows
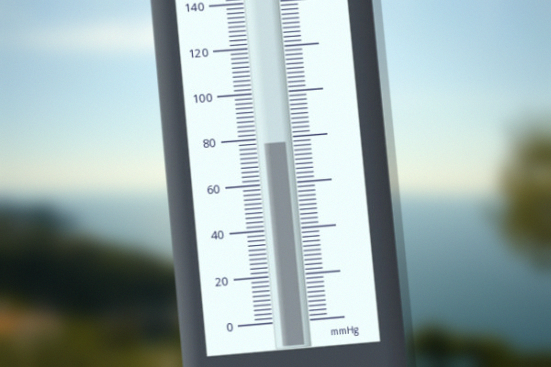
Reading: 78; mmHg
